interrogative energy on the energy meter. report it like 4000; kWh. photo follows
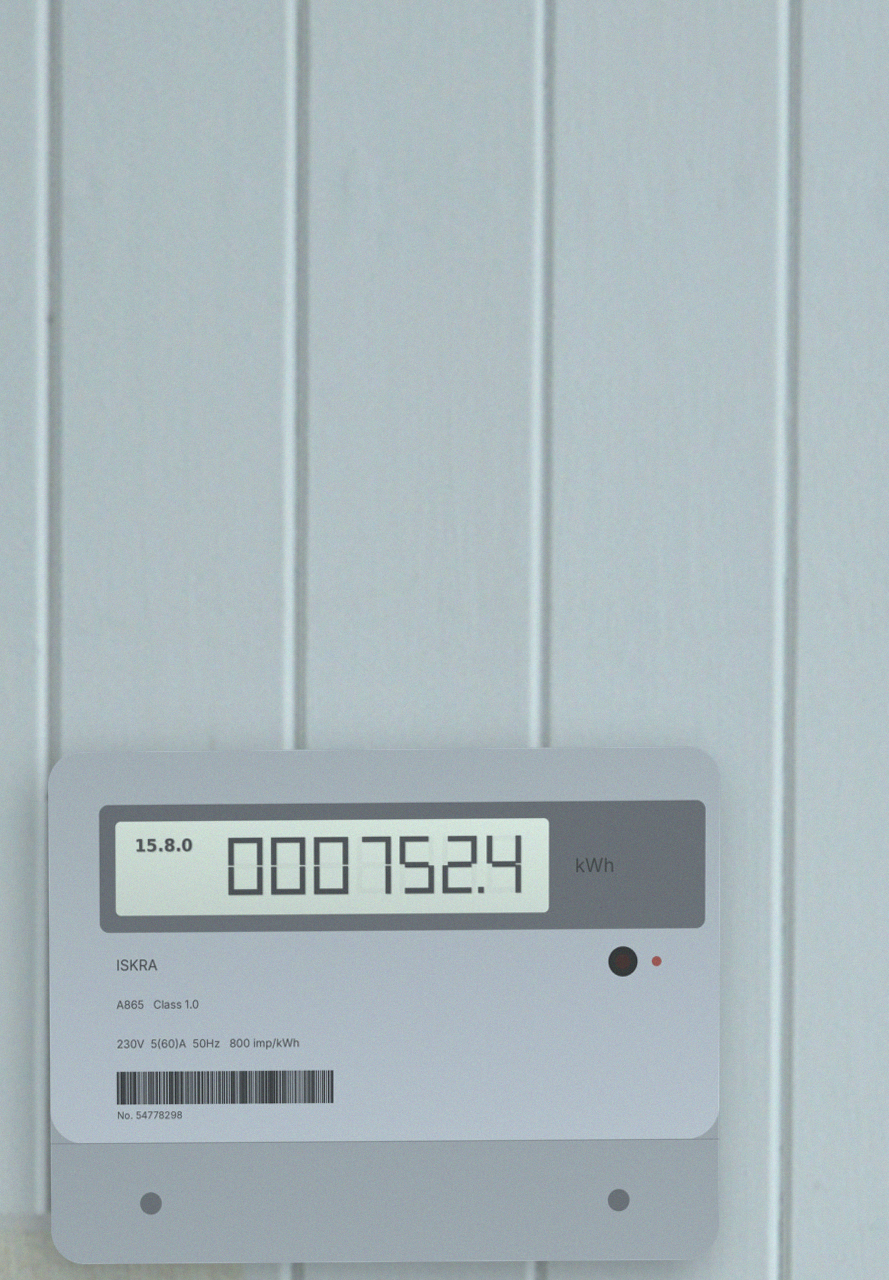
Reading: 752.4; kWh
